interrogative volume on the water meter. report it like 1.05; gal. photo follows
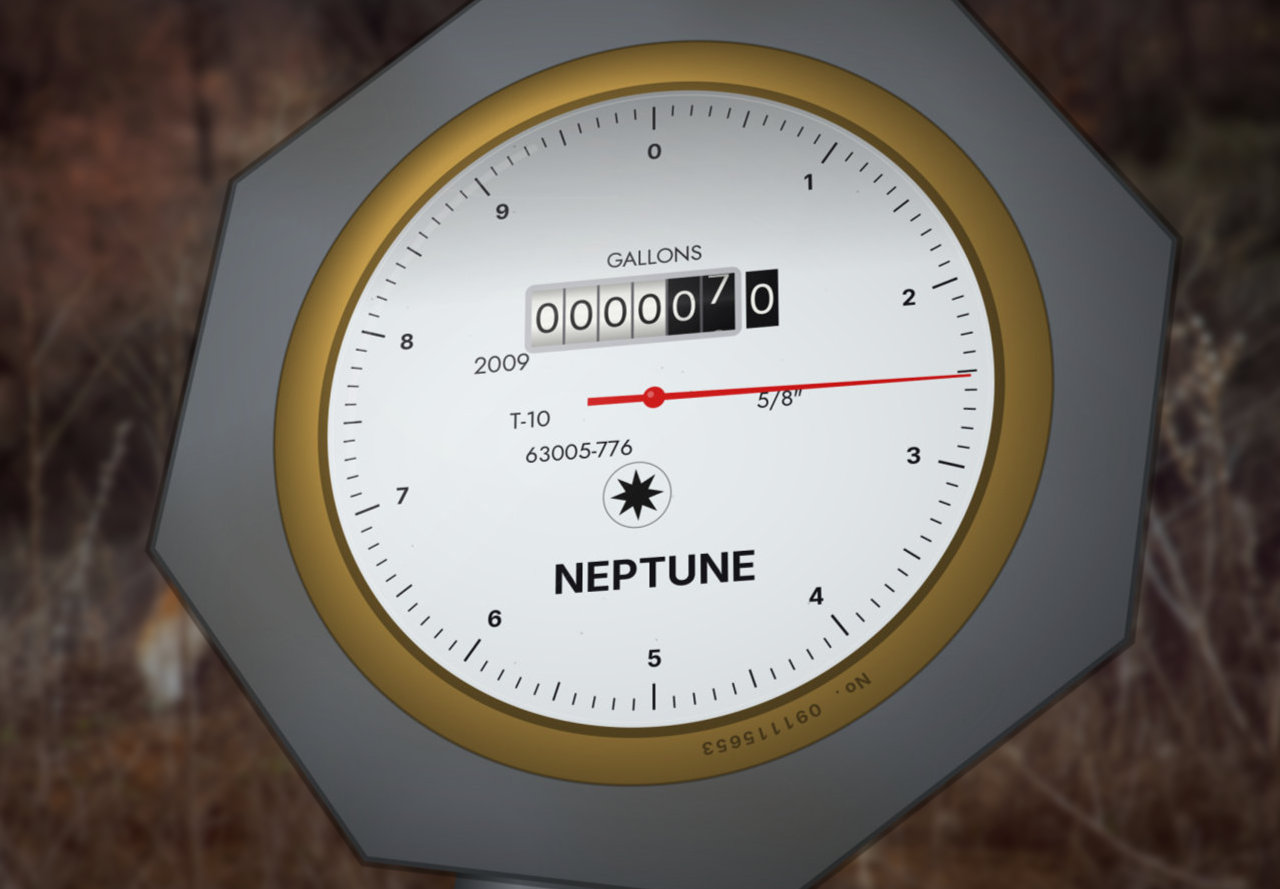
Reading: 72.5; gal
